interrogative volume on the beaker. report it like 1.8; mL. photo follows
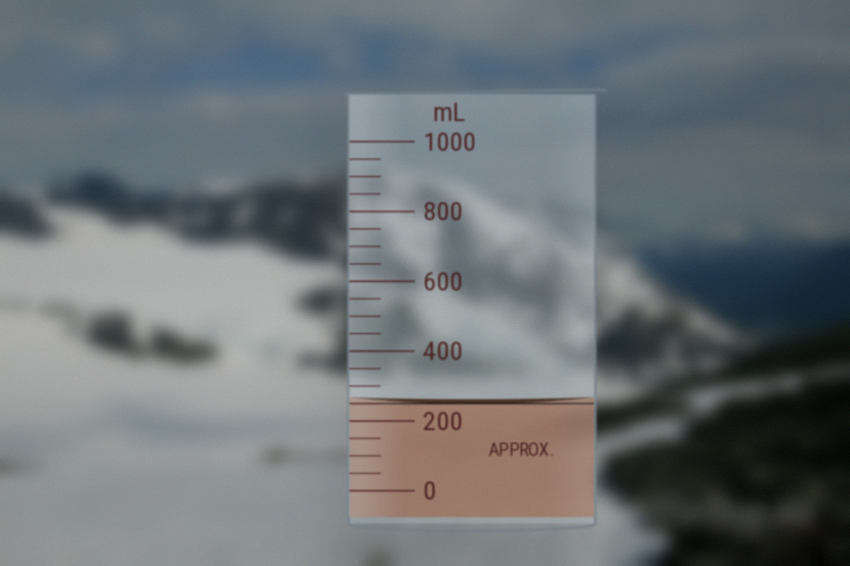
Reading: 250; mL
